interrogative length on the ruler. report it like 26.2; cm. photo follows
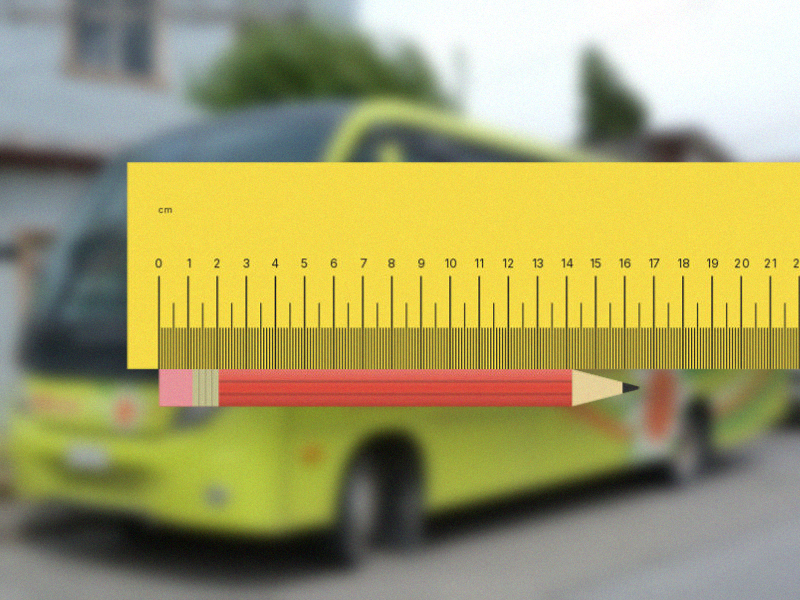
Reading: 16.5; cm
